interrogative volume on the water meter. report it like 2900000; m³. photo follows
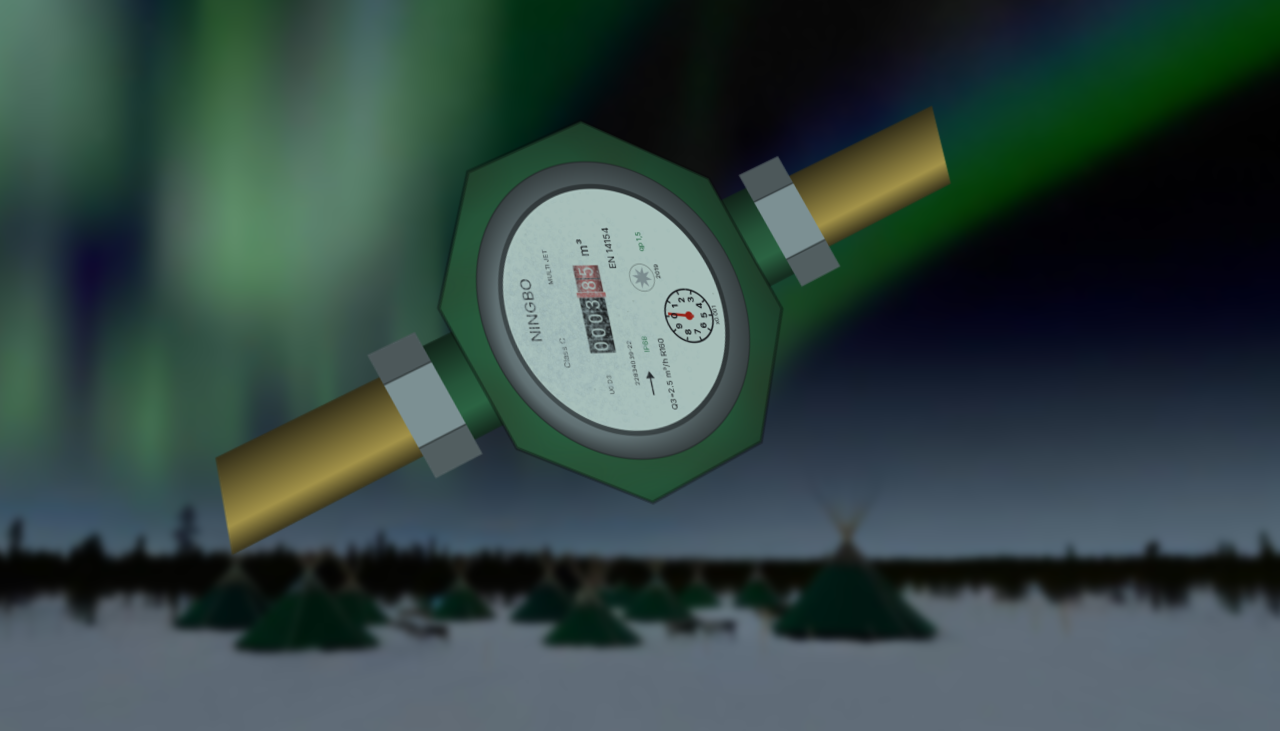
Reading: 3.850; m³
